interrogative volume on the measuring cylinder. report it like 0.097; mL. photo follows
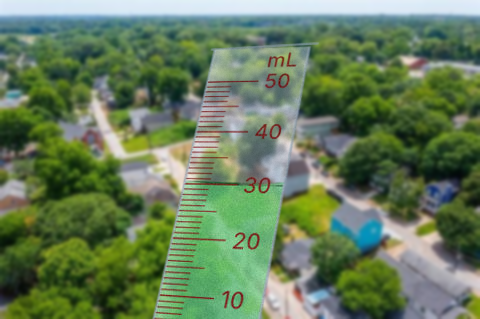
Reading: 30; mL
